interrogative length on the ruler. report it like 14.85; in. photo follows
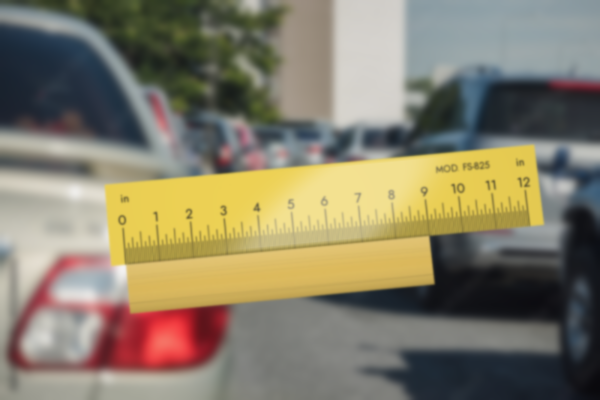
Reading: 9; in
